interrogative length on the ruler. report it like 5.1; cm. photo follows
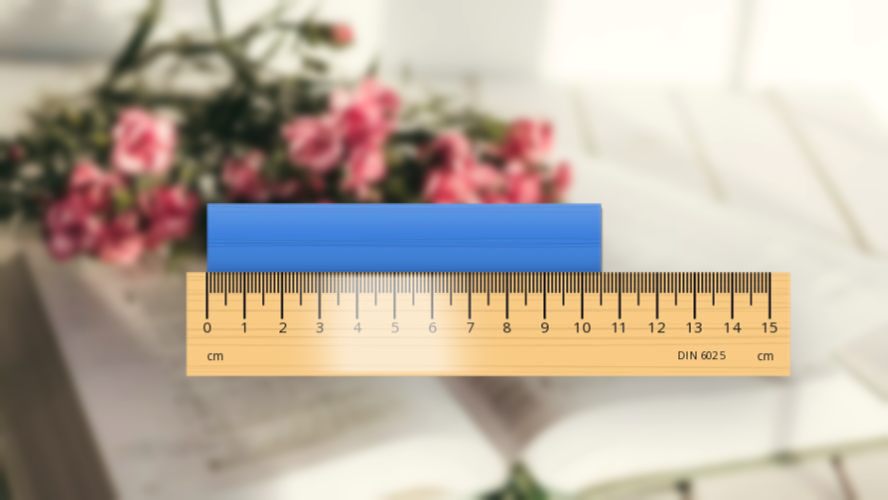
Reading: 10.5; cm
